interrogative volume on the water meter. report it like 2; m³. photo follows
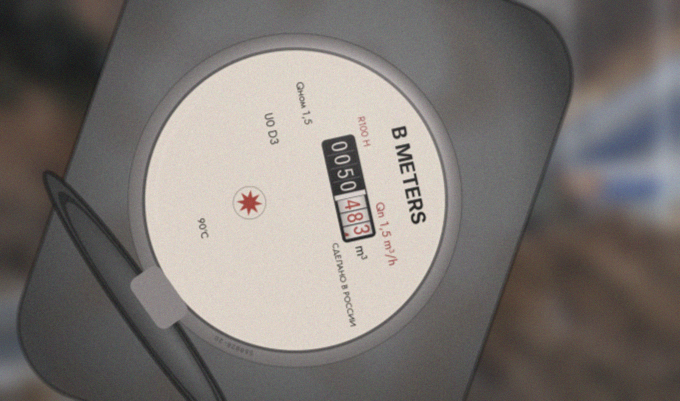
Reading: 50.483; m³
